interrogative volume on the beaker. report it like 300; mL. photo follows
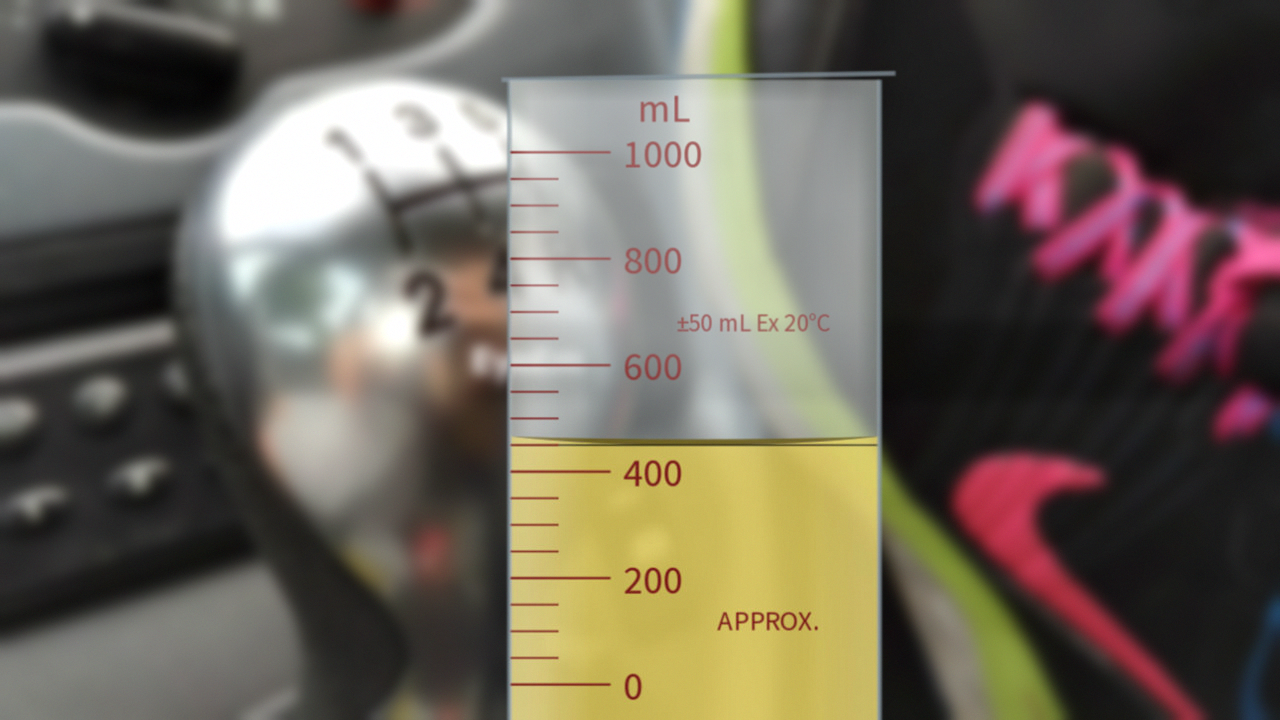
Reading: 450; mL
